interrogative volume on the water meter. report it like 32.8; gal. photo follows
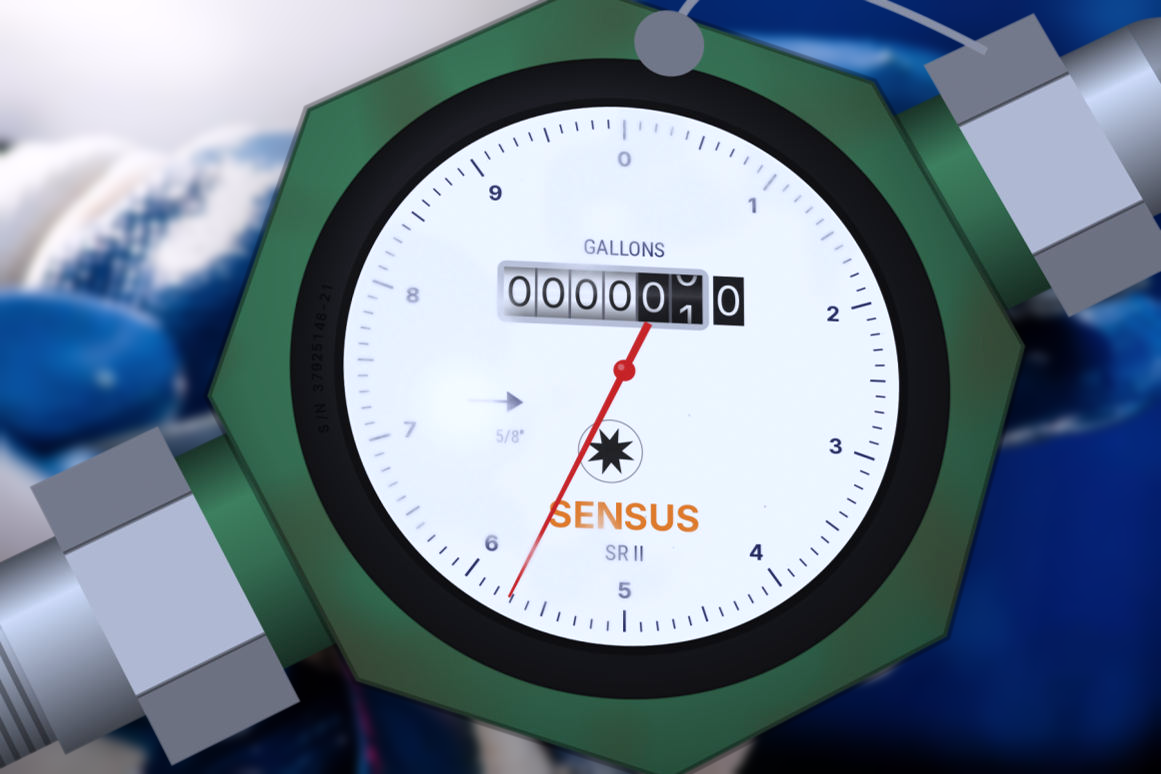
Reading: 5.7; gal
